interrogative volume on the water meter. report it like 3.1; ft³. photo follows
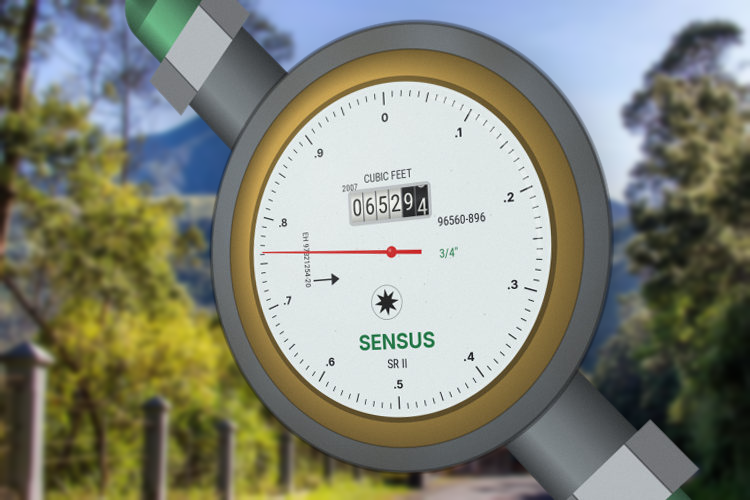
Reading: 65293.76; ft³
